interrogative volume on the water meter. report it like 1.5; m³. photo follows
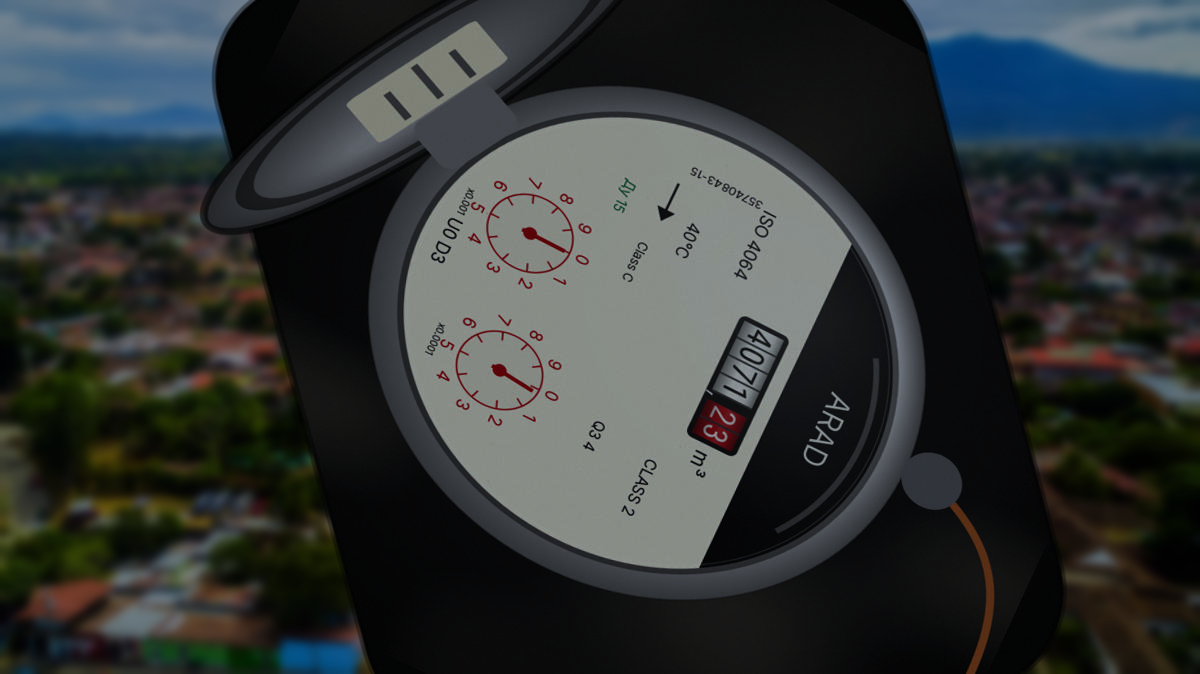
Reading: 4071.2300; m³
